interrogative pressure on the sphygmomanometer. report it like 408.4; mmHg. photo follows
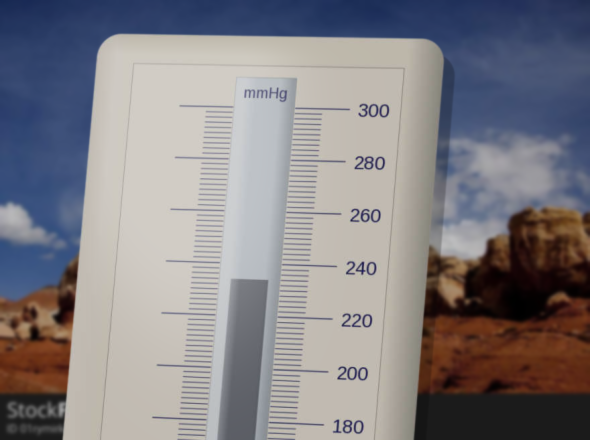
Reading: 234; mmHg
